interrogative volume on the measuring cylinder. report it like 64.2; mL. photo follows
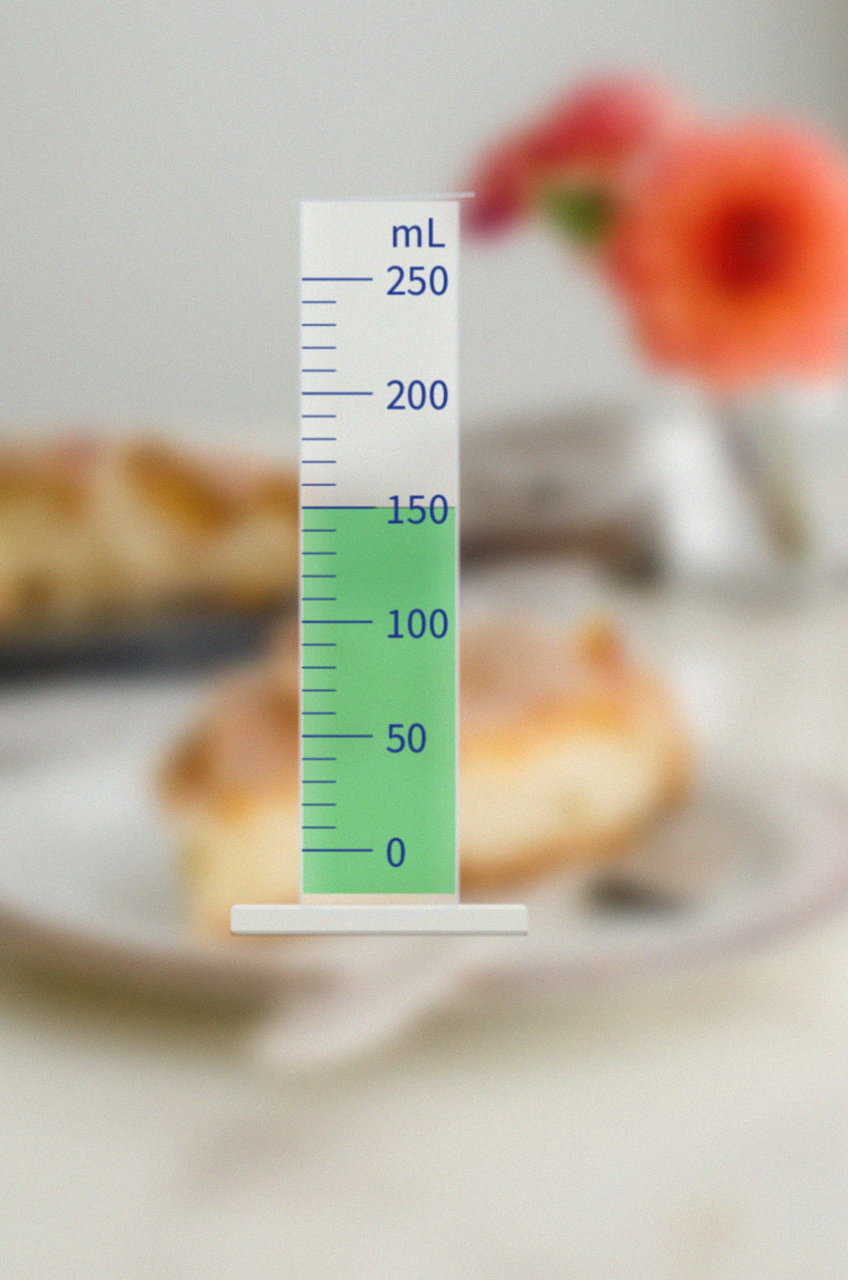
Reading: 150; mL
